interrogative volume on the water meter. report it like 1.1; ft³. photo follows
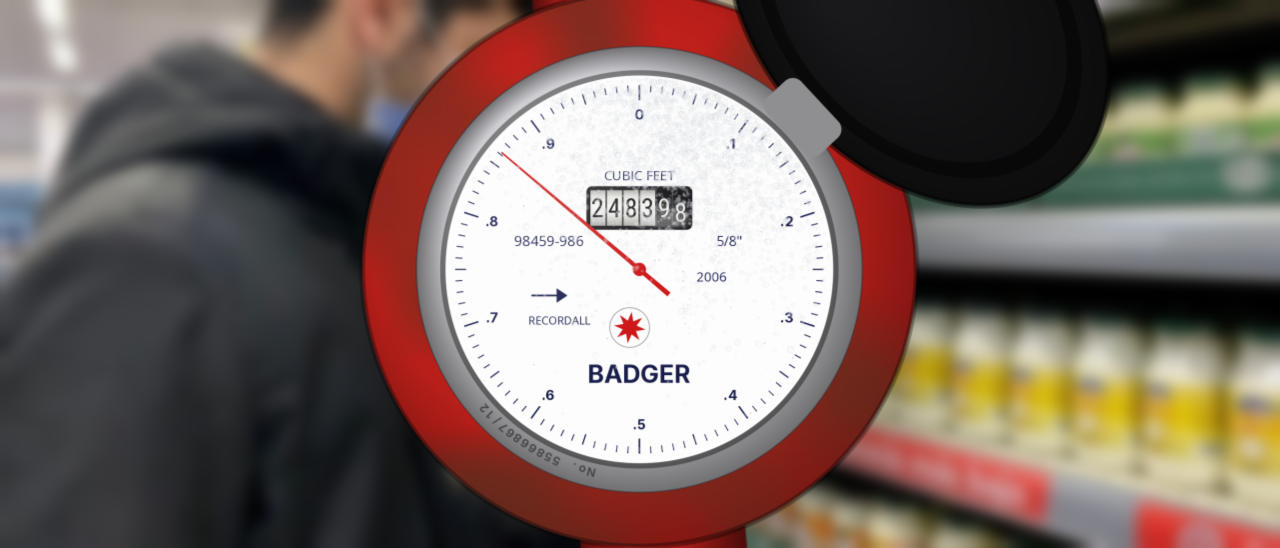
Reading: 248397.86; ft³
